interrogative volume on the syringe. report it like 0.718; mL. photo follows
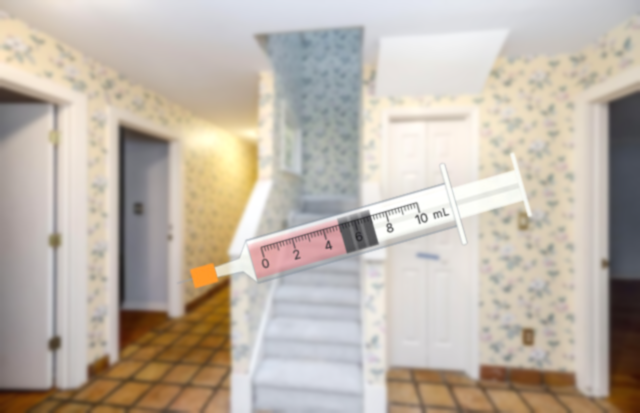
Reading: 5; mL
